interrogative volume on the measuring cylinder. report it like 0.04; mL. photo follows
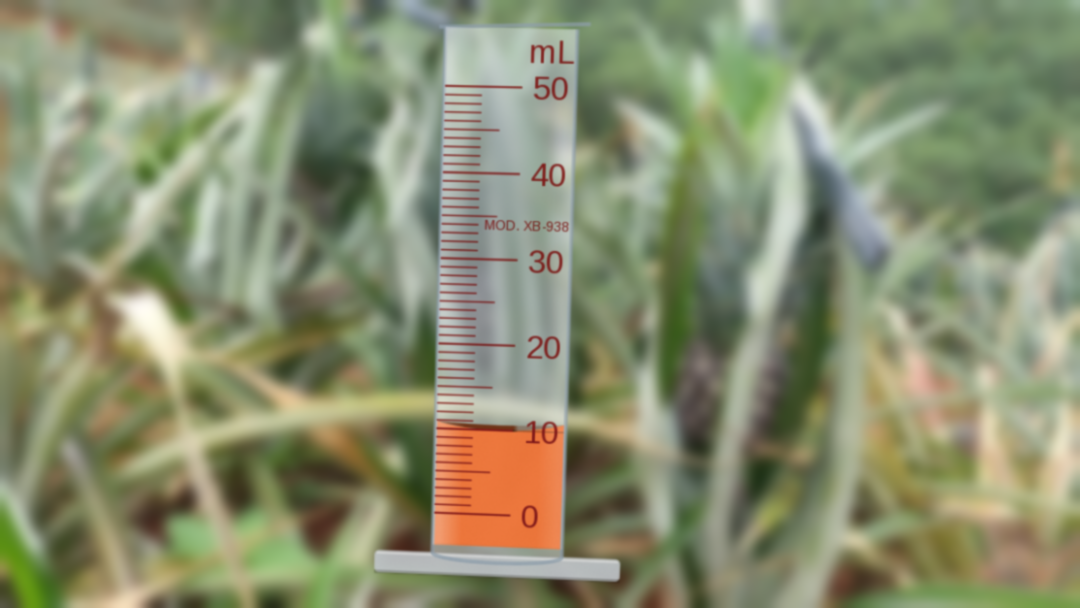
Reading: 10; mL
